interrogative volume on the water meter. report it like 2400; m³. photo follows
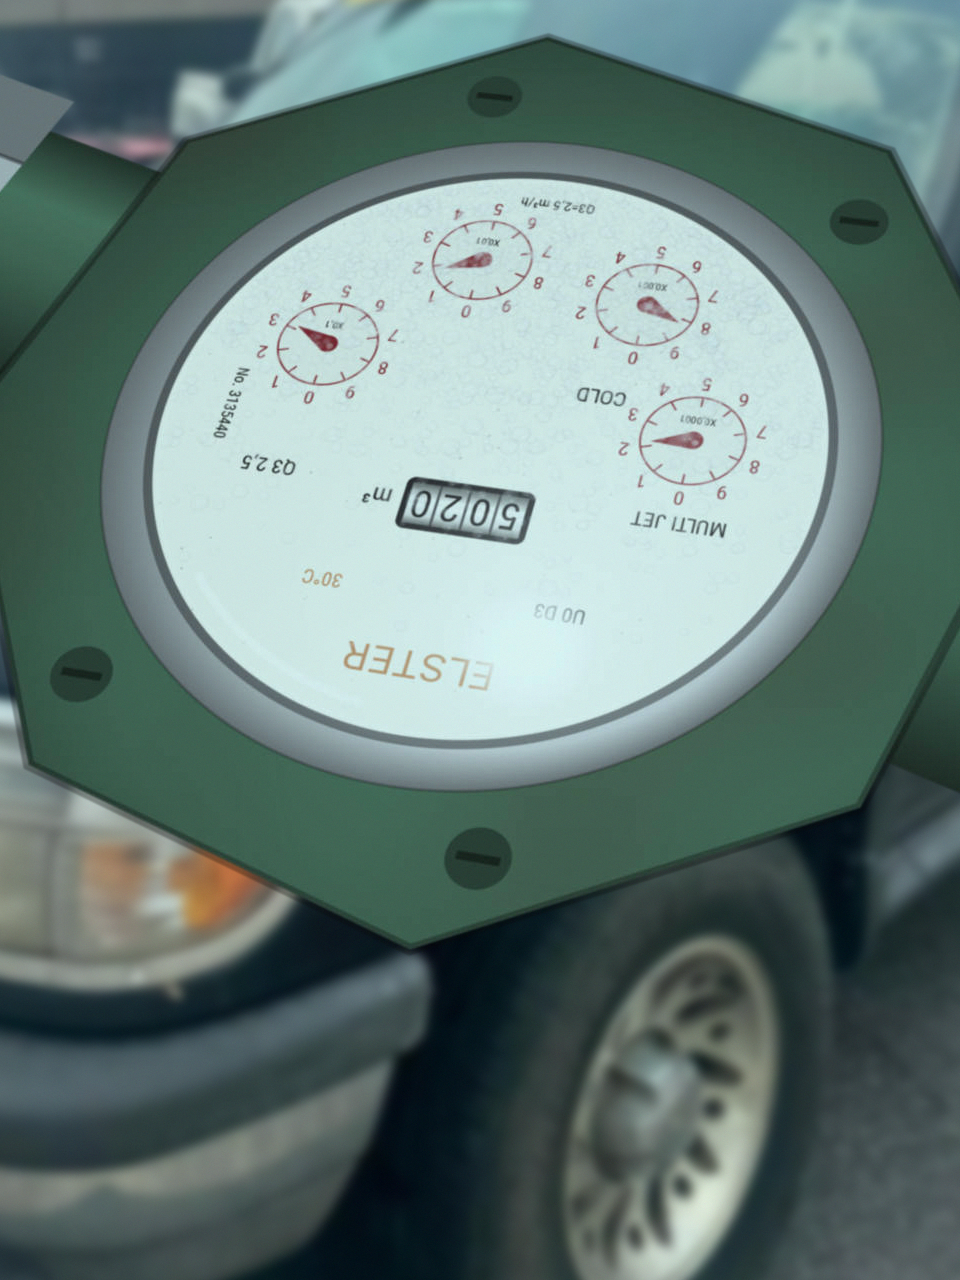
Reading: 5020.3182; m³
